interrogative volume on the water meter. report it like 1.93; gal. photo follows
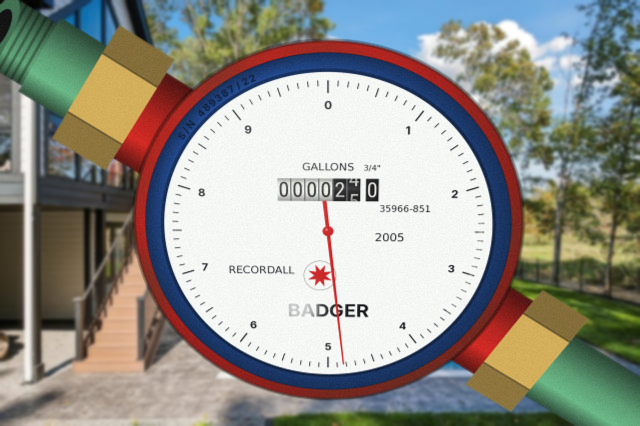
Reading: 244.8; gal
